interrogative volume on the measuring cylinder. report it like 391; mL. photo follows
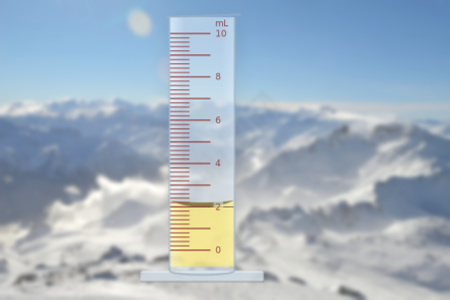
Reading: 2; mL
